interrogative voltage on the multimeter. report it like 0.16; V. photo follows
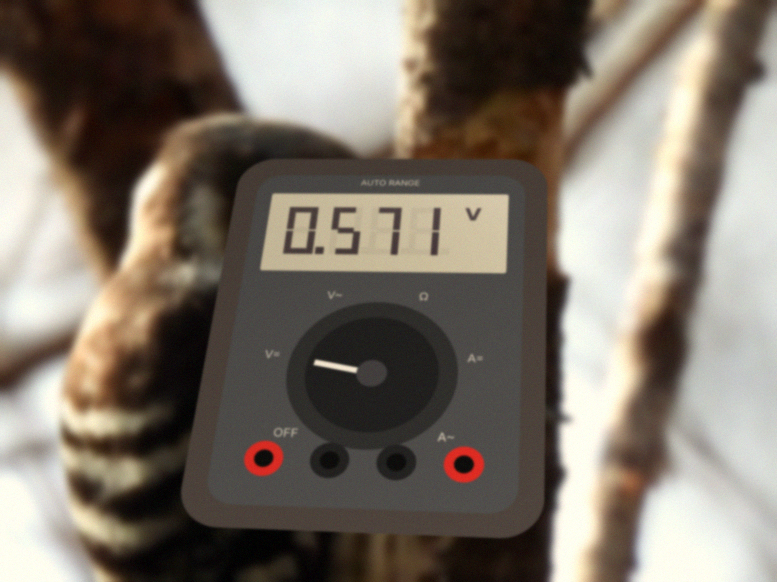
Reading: 0.571; V
